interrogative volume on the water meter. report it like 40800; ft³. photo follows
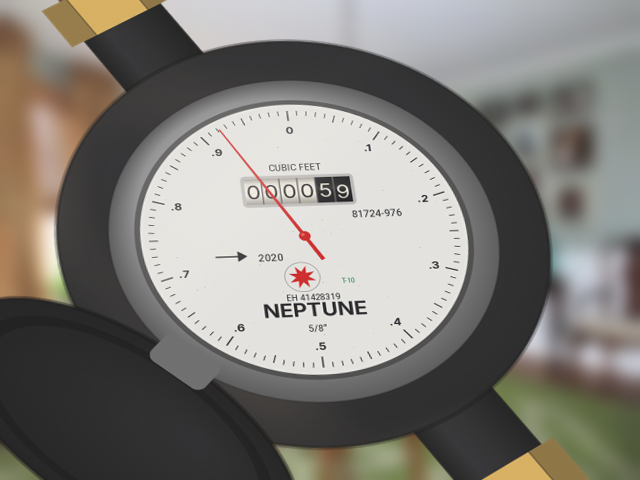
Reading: 58.92; ft³
